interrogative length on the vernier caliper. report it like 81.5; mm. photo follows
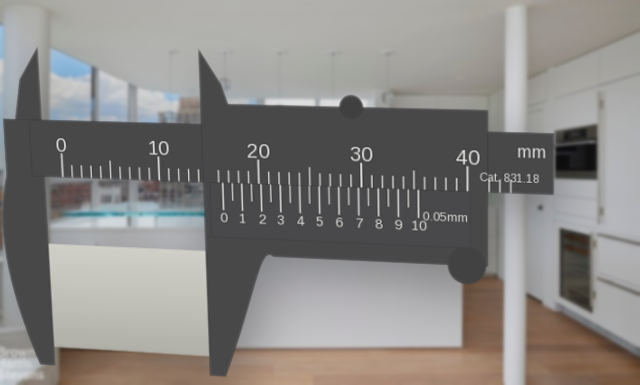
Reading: 16.4; mm
